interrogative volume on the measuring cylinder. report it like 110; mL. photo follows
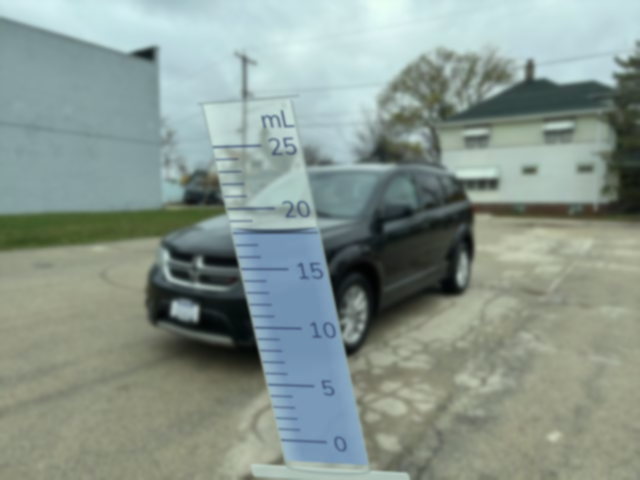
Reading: 18; mL
